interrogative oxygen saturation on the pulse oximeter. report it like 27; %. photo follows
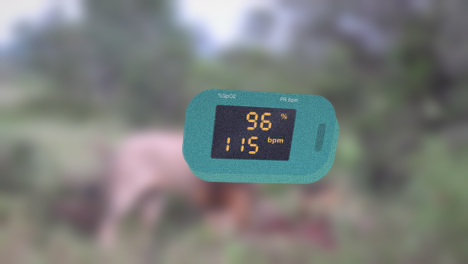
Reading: 96; %
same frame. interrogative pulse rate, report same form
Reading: 115; bpm
